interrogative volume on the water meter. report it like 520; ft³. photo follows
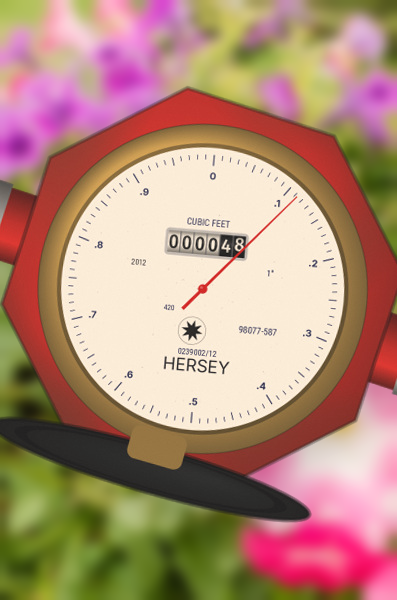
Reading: 48.11; ft³
